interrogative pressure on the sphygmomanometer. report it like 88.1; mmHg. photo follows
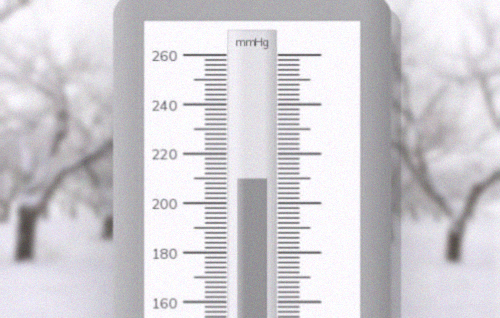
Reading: 210; mmHg
